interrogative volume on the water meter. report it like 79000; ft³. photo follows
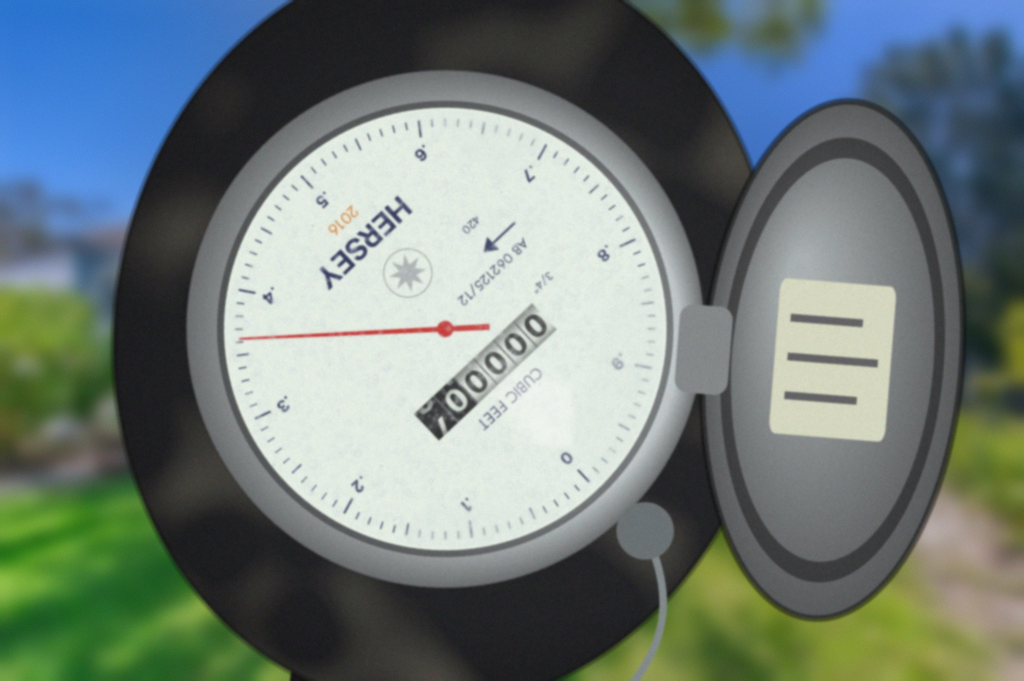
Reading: 7.36; ft³
